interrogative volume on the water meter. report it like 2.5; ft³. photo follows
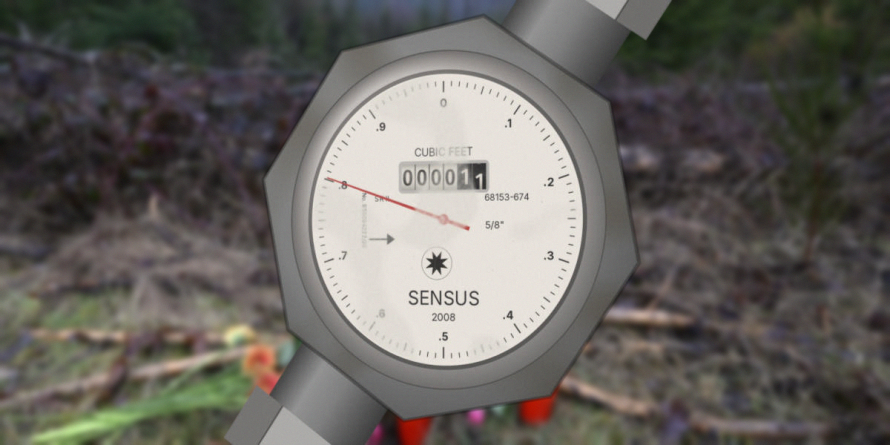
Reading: 10.80; ft³
